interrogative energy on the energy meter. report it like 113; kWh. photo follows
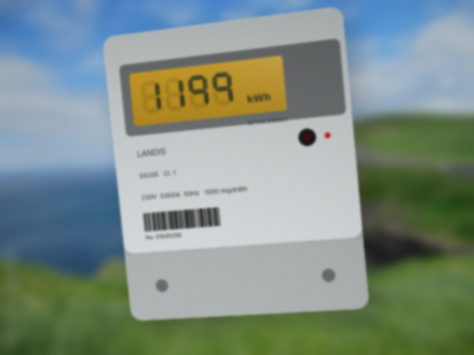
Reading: 1199; kWh
